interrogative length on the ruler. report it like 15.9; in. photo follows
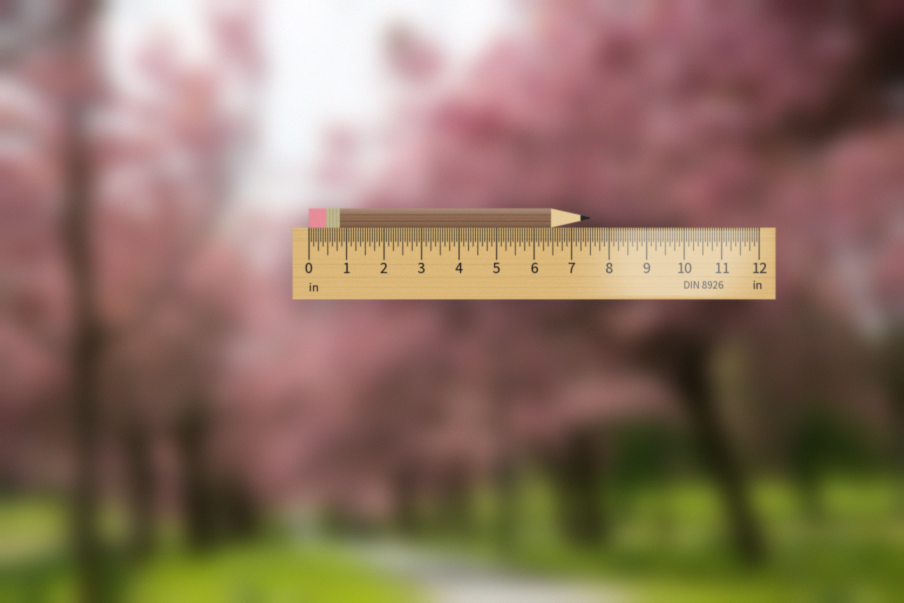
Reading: 7.5; in
